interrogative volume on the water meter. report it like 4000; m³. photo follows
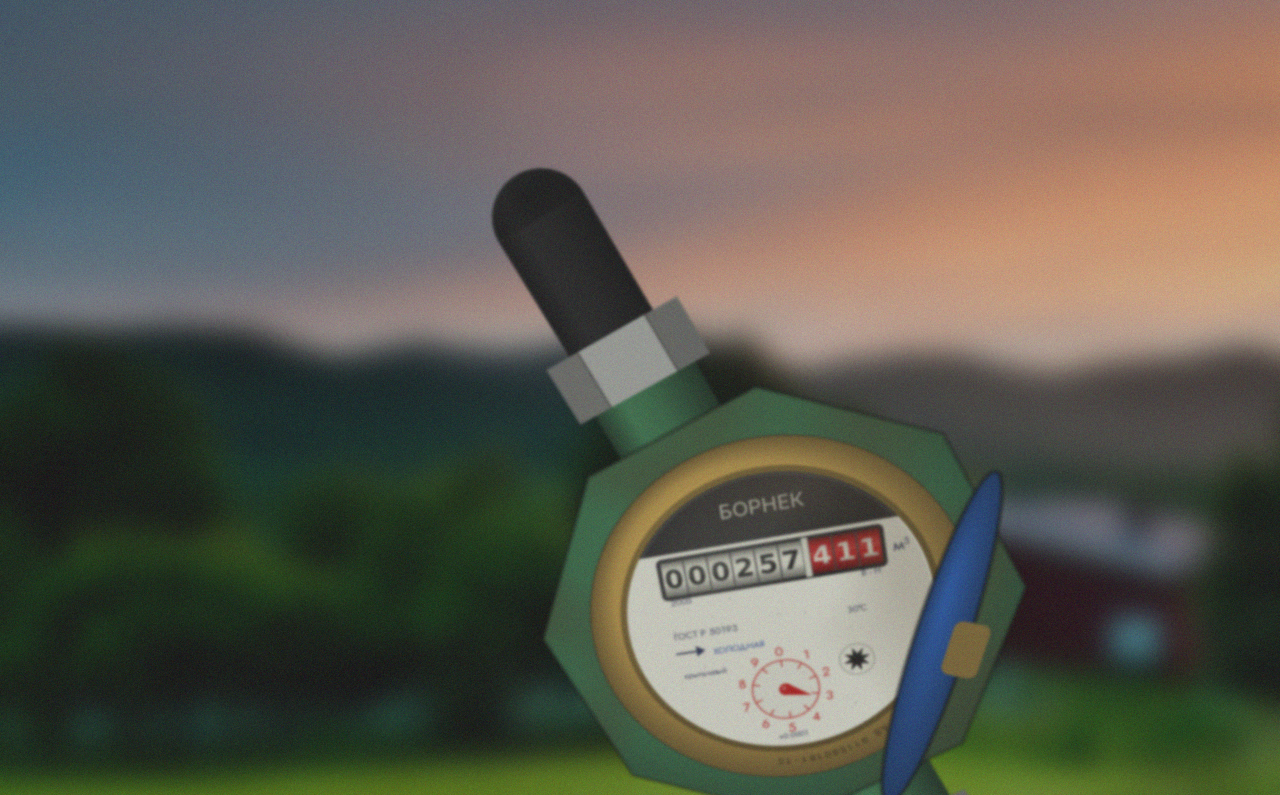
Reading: 257.4113; m³
